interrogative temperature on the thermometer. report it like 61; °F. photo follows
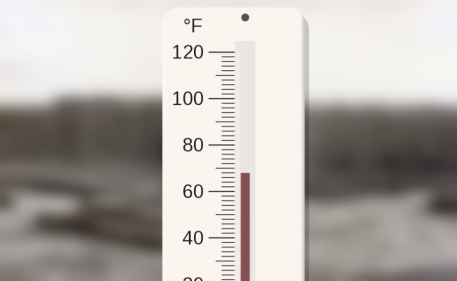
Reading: 68; °F
